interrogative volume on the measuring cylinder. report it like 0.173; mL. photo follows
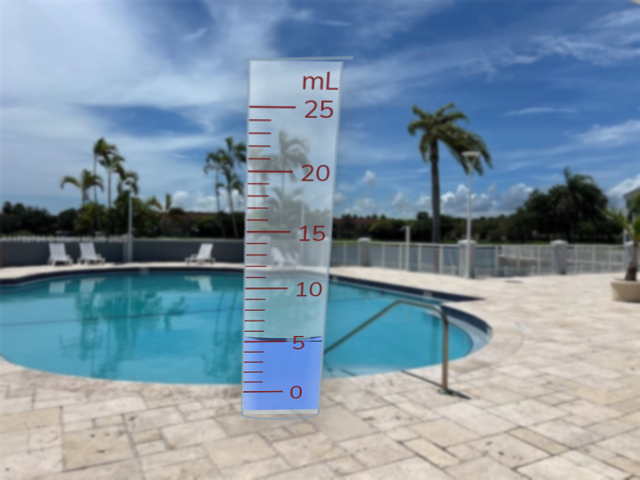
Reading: 5; mL
